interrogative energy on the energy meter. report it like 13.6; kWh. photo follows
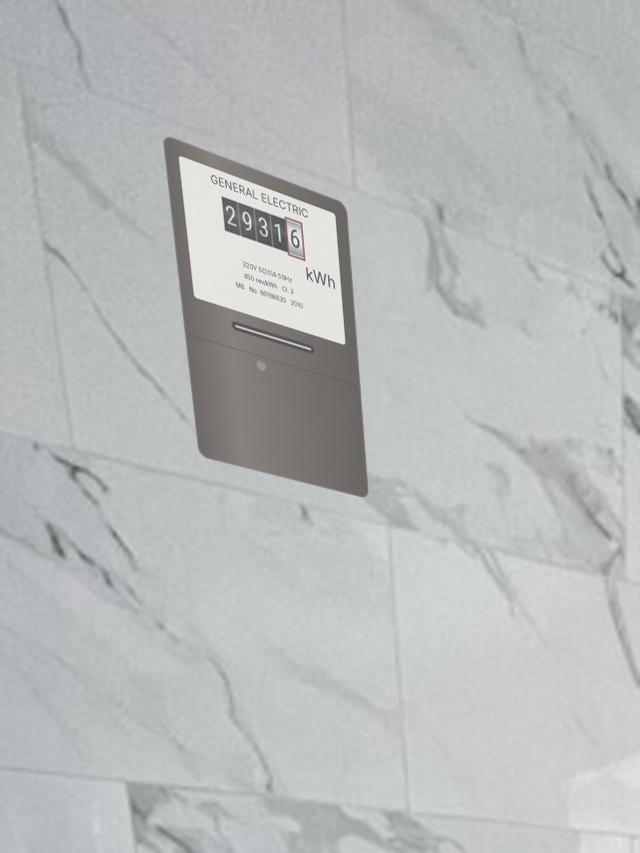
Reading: 2931.6; kWh
